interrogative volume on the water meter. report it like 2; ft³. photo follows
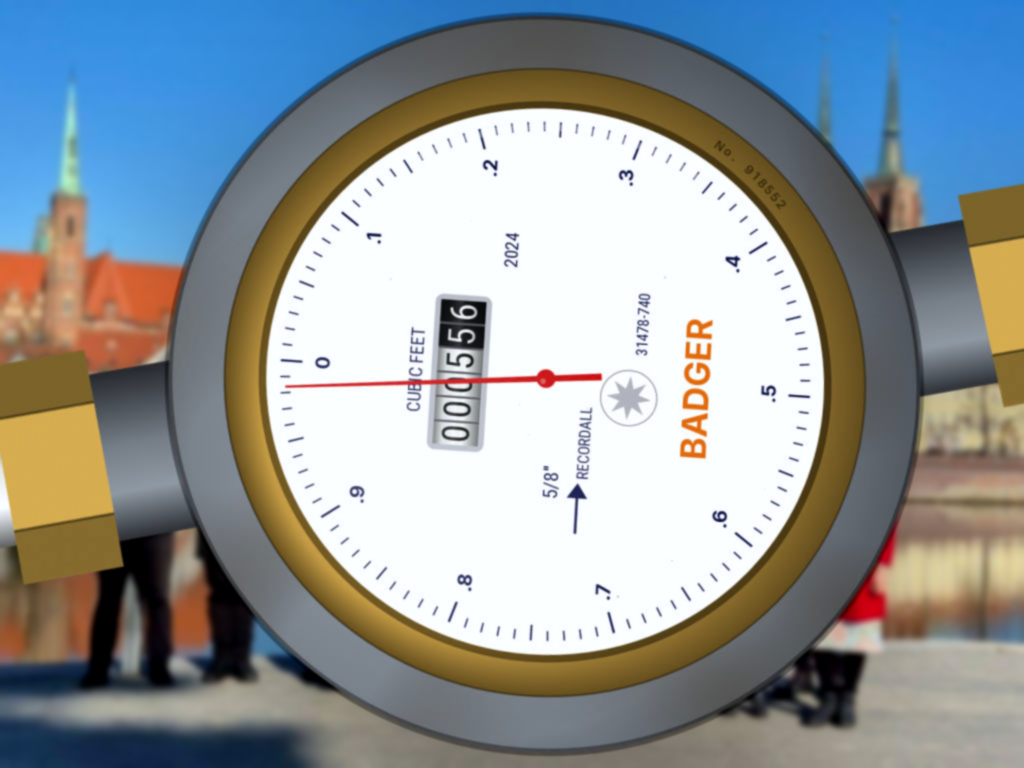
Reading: 555.98; ft³
